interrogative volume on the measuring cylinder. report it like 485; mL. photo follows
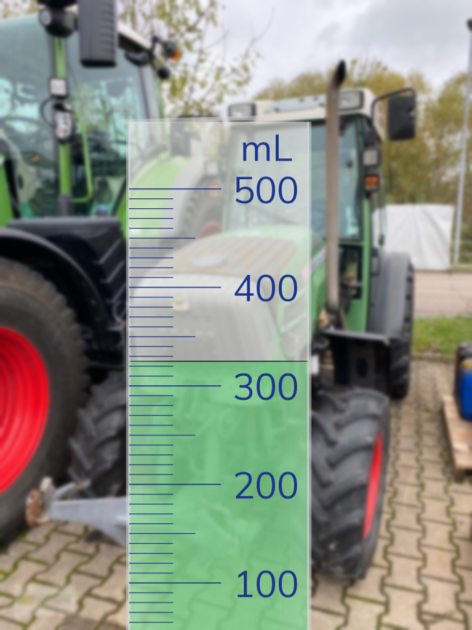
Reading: 325; mL
